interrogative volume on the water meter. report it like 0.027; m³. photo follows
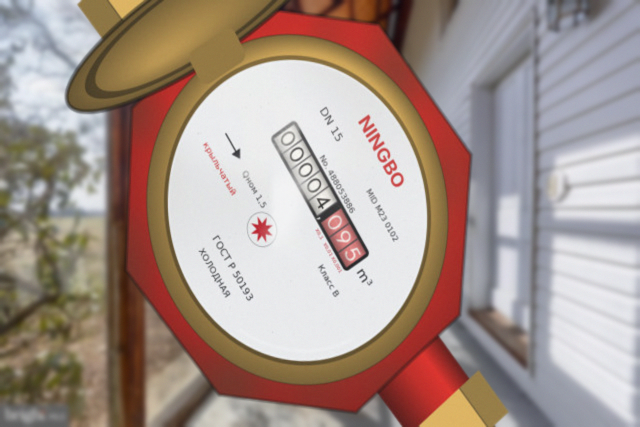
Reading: 4.095; m³
